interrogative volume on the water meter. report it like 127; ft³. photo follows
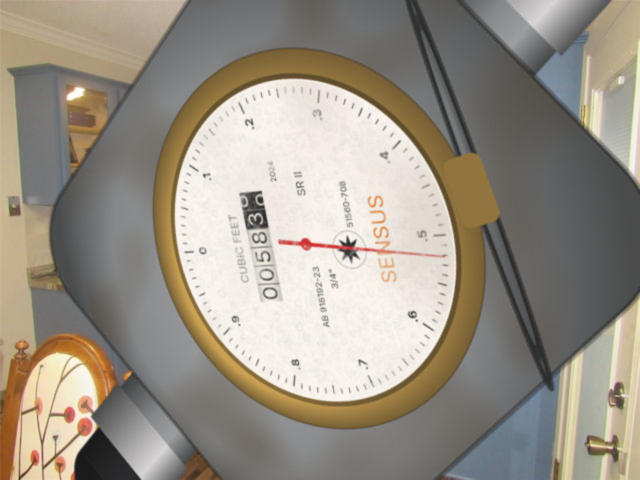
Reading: 5838.52; ft³
